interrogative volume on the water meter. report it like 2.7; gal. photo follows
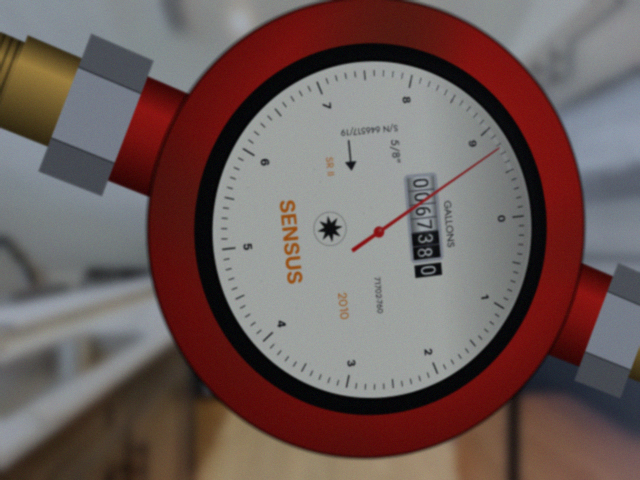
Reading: 67379.2; gal
